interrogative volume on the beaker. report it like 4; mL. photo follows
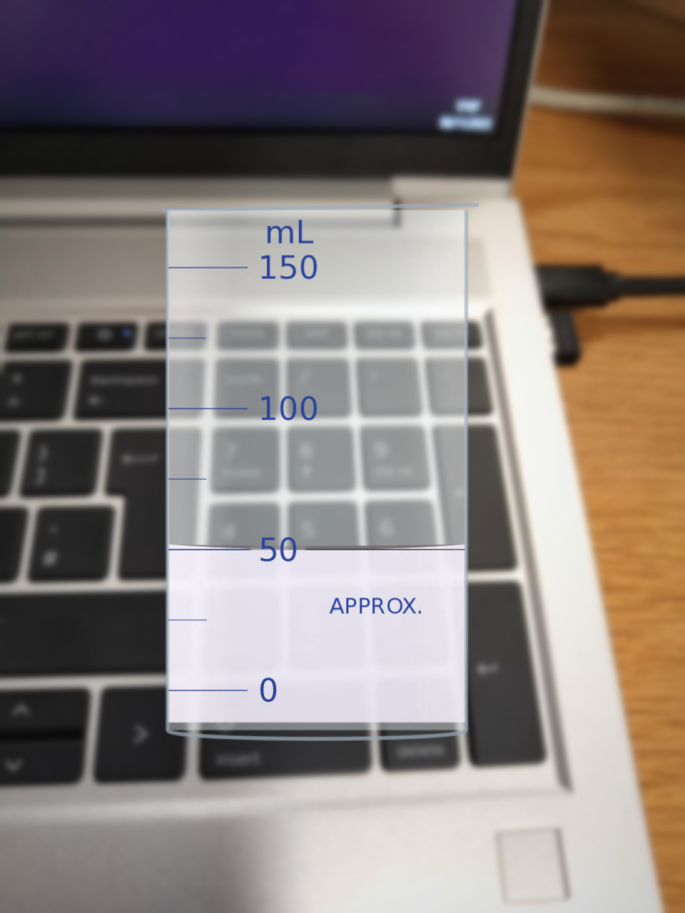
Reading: 50; mL
